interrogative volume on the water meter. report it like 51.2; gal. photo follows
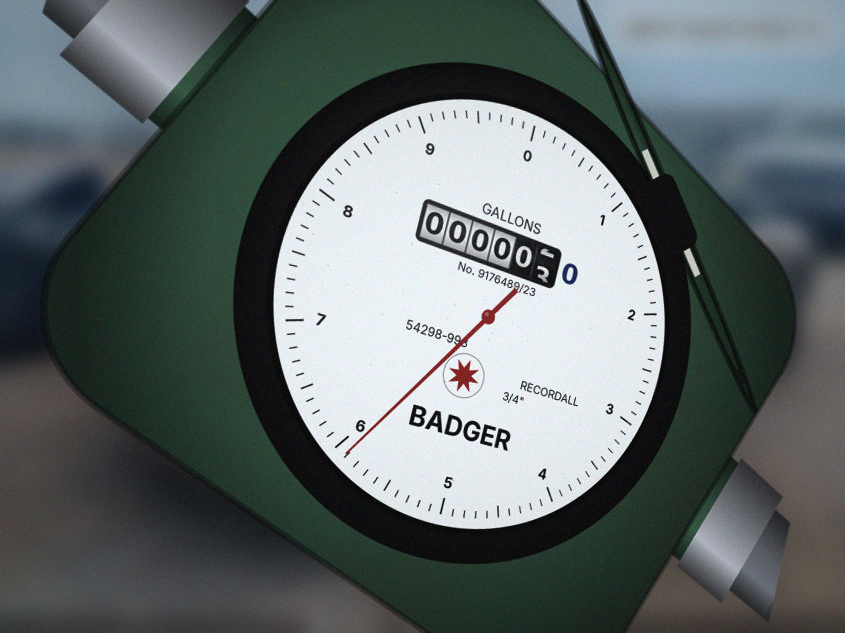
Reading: 25.9; gal
